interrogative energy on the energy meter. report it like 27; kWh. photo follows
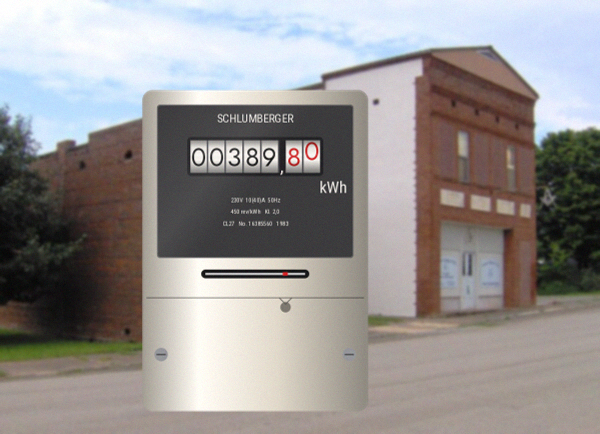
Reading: 389.80; kWh
